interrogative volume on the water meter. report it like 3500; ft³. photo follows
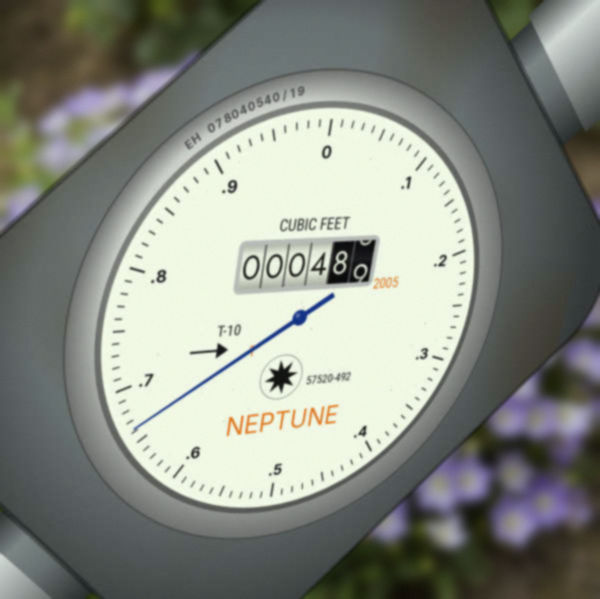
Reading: 488.66; ft³
